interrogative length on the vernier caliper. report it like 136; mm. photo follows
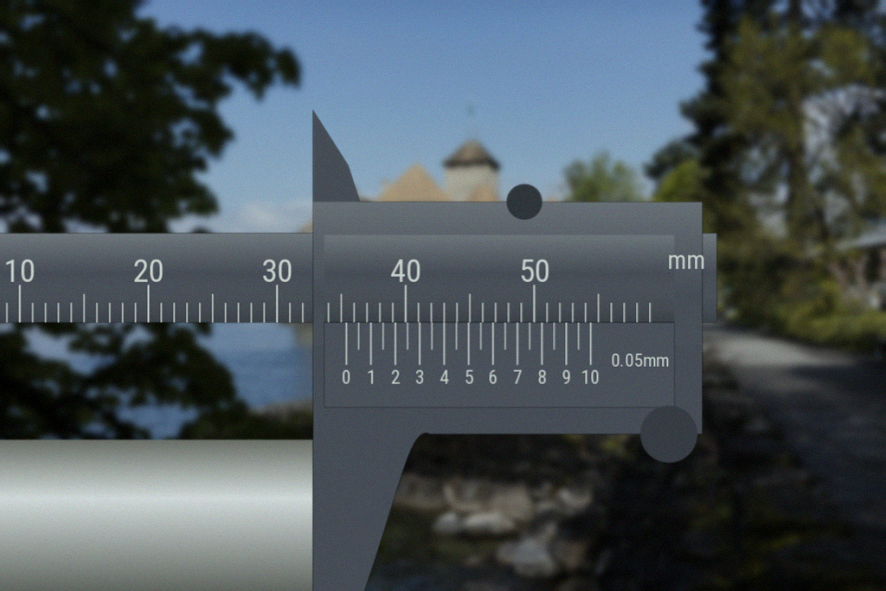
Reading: 35.4; mm
